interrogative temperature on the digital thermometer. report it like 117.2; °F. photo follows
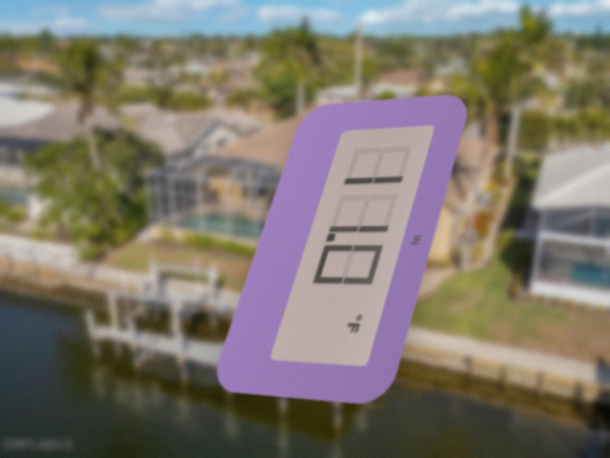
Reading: 11.0; °F
